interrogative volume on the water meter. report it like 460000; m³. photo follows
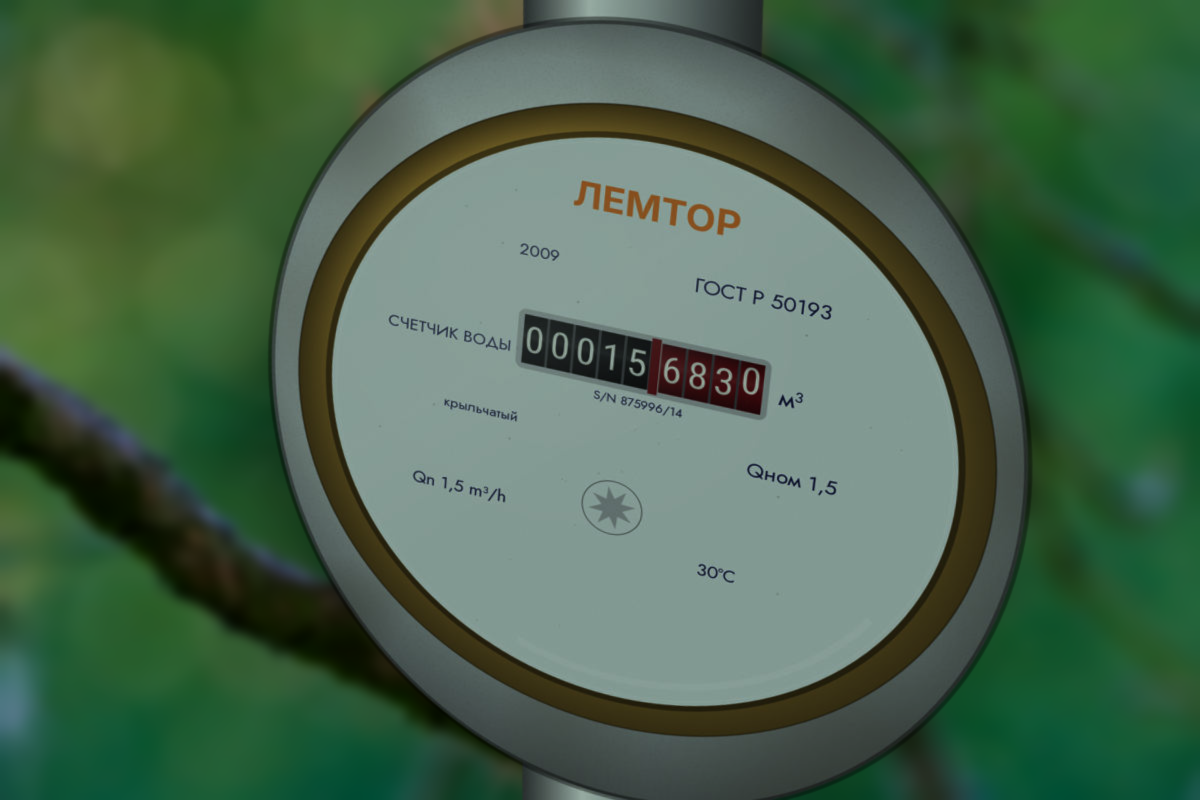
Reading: 15.6830; m³
